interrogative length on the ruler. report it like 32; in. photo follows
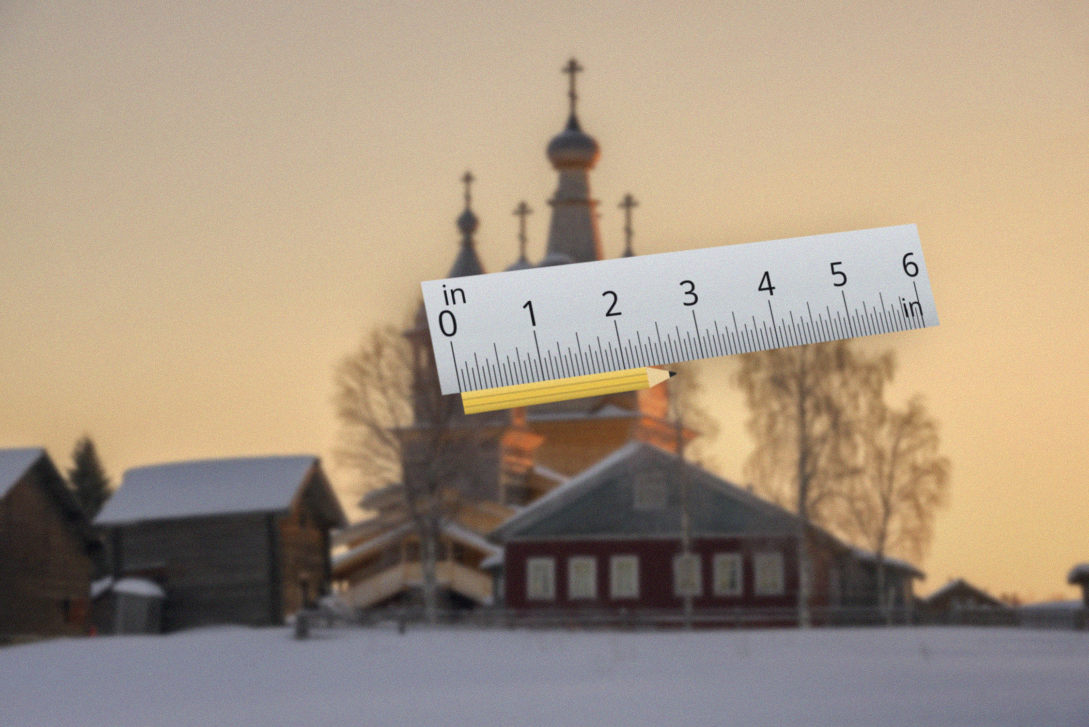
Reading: 2.625; in
